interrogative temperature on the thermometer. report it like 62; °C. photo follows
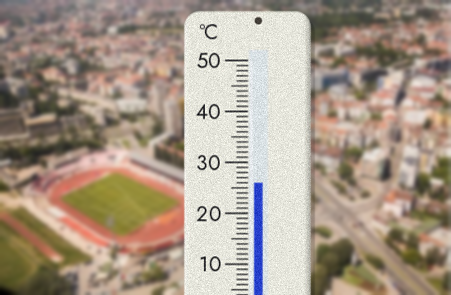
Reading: 26; °C
